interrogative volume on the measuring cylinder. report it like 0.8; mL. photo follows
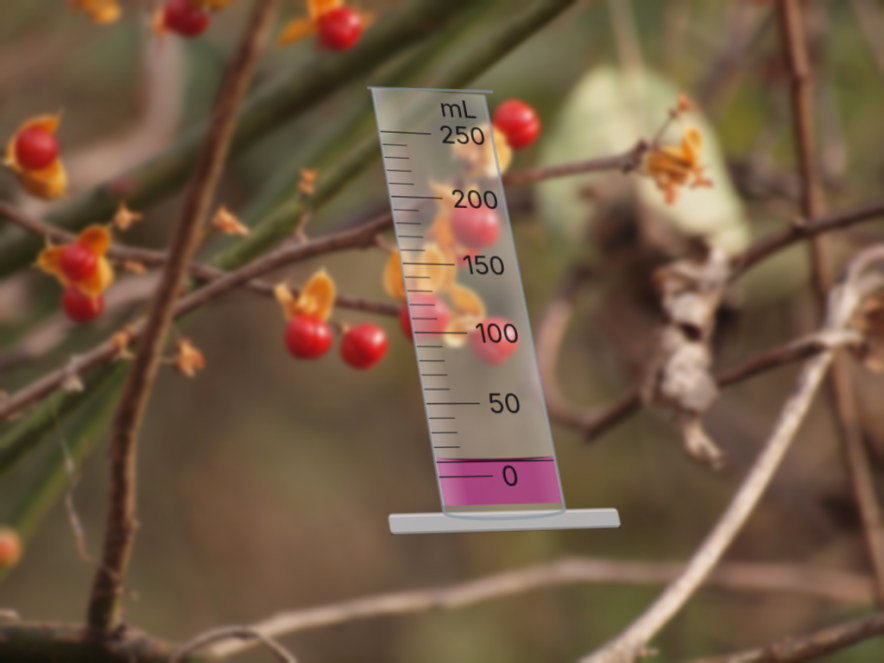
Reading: 10; mL
